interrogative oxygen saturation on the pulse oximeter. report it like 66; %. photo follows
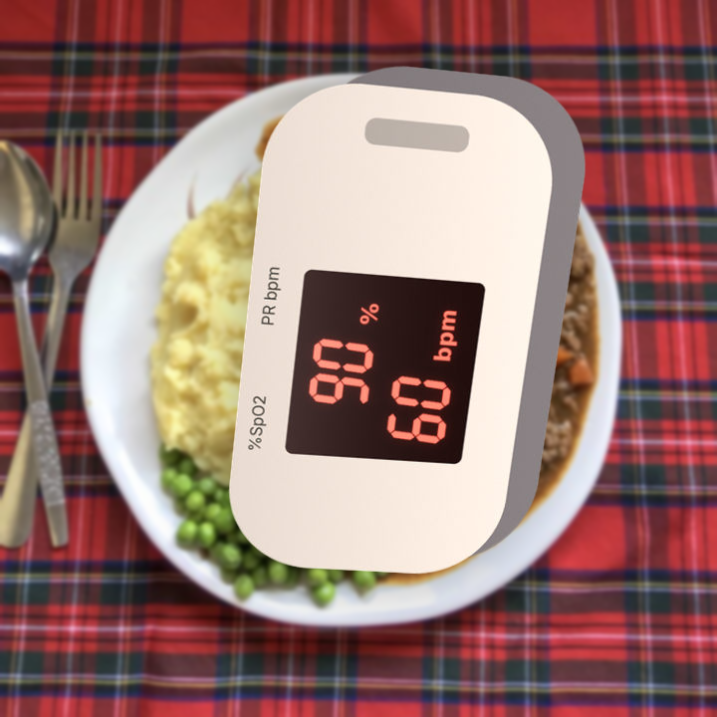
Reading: 90; %
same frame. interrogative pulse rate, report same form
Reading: 60; bpm
